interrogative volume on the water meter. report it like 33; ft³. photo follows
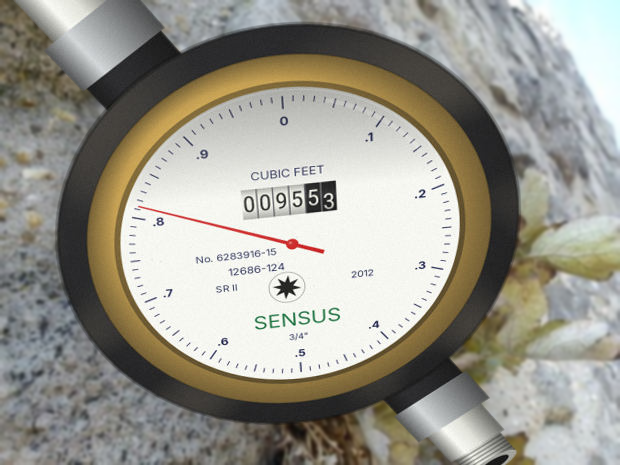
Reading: 9552.81; ft³
